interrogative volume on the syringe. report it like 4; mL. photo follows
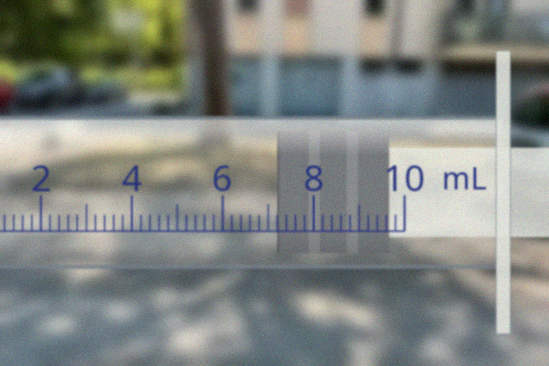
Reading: 7.2; mL
